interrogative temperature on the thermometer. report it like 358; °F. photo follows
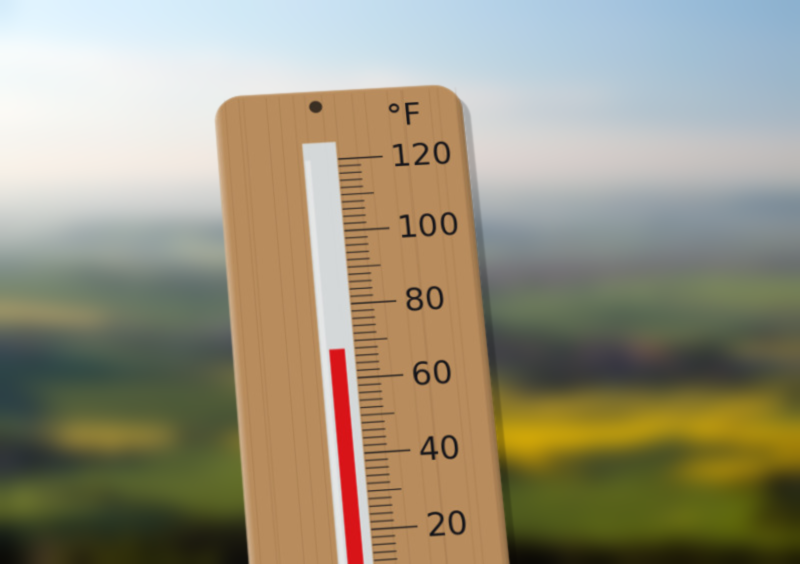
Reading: 68; °F
